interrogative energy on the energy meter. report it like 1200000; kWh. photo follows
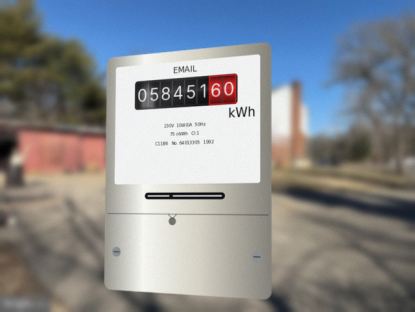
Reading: 58451.60; kWh
